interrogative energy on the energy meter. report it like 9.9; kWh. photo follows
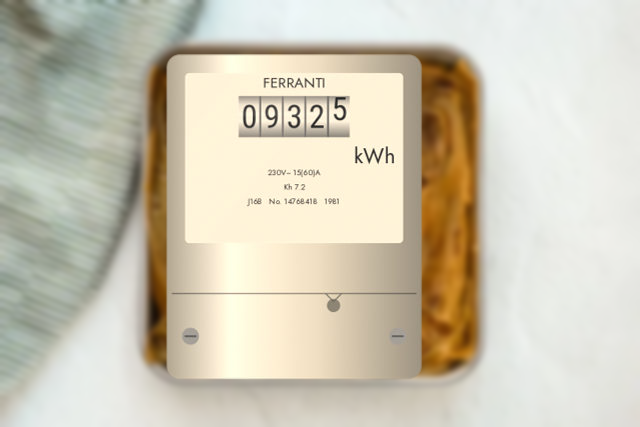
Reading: 9325; kWh
